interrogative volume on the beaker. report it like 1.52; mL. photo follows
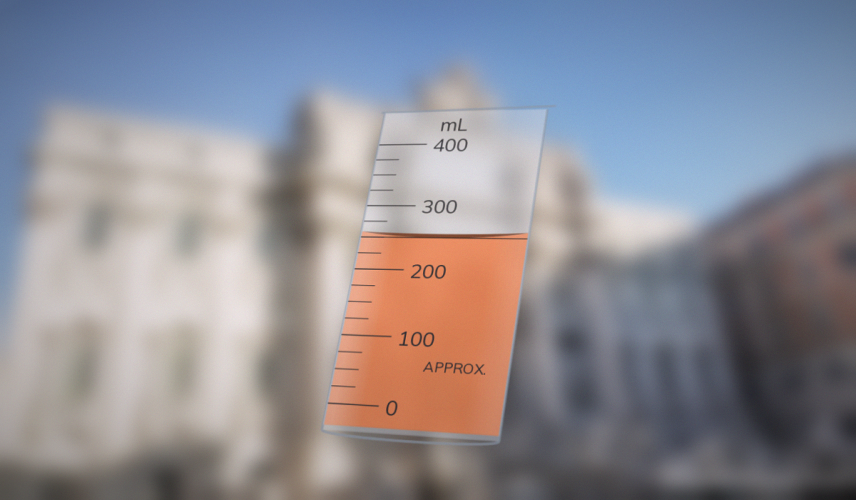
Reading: 250; mL
